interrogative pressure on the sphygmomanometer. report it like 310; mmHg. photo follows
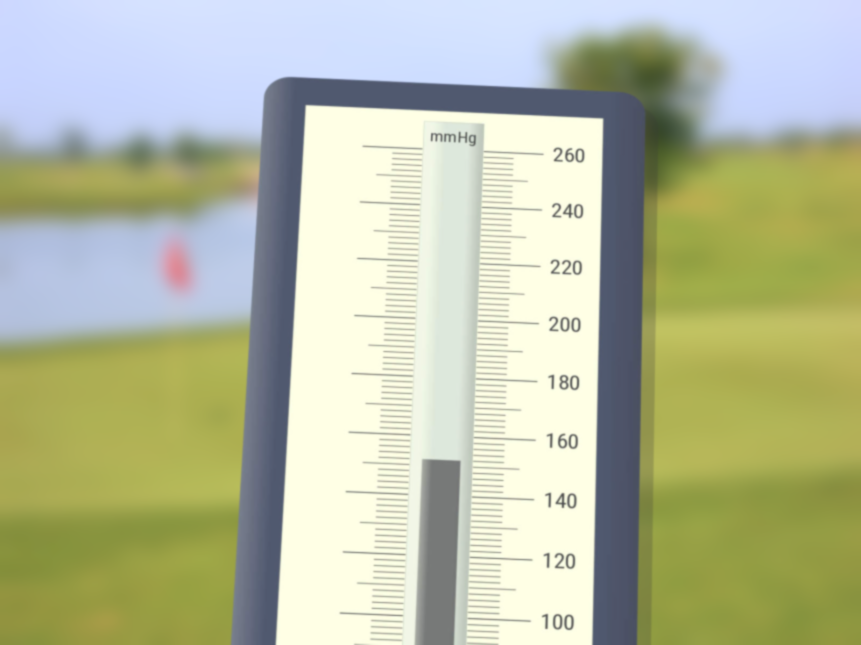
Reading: 152; mmHg
